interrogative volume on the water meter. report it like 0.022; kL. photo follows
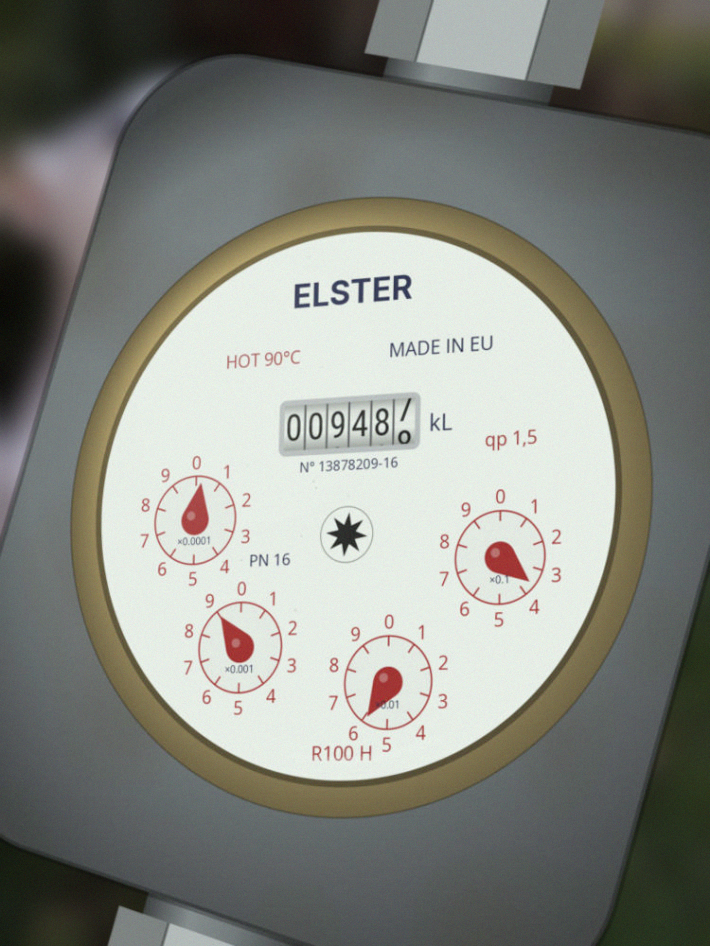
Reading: 9487.3590; kL
